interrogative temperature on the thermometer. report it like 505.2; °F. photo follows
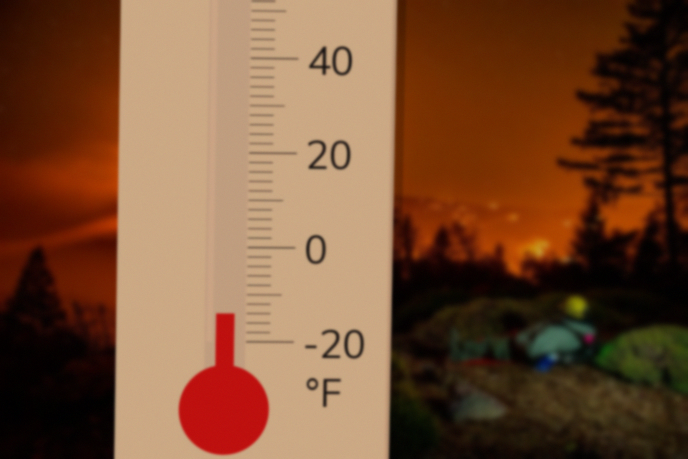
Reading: -14; °F
